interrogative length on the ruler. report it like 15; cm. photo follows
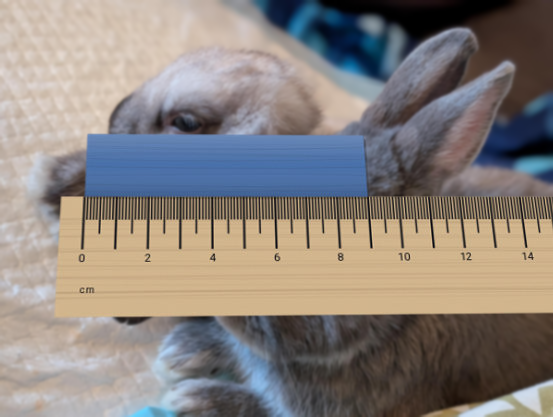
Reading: 9; cm
